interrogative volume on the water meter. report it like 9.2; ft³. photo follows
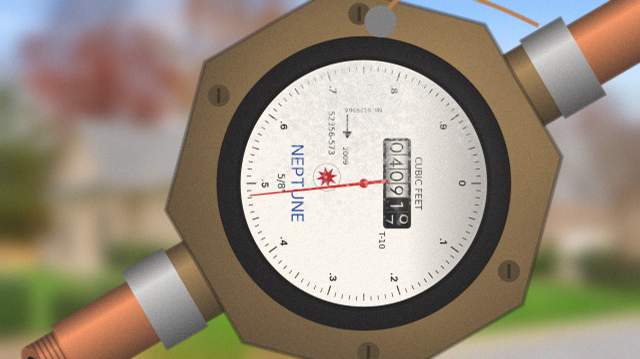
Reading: 40916.48; ft³
